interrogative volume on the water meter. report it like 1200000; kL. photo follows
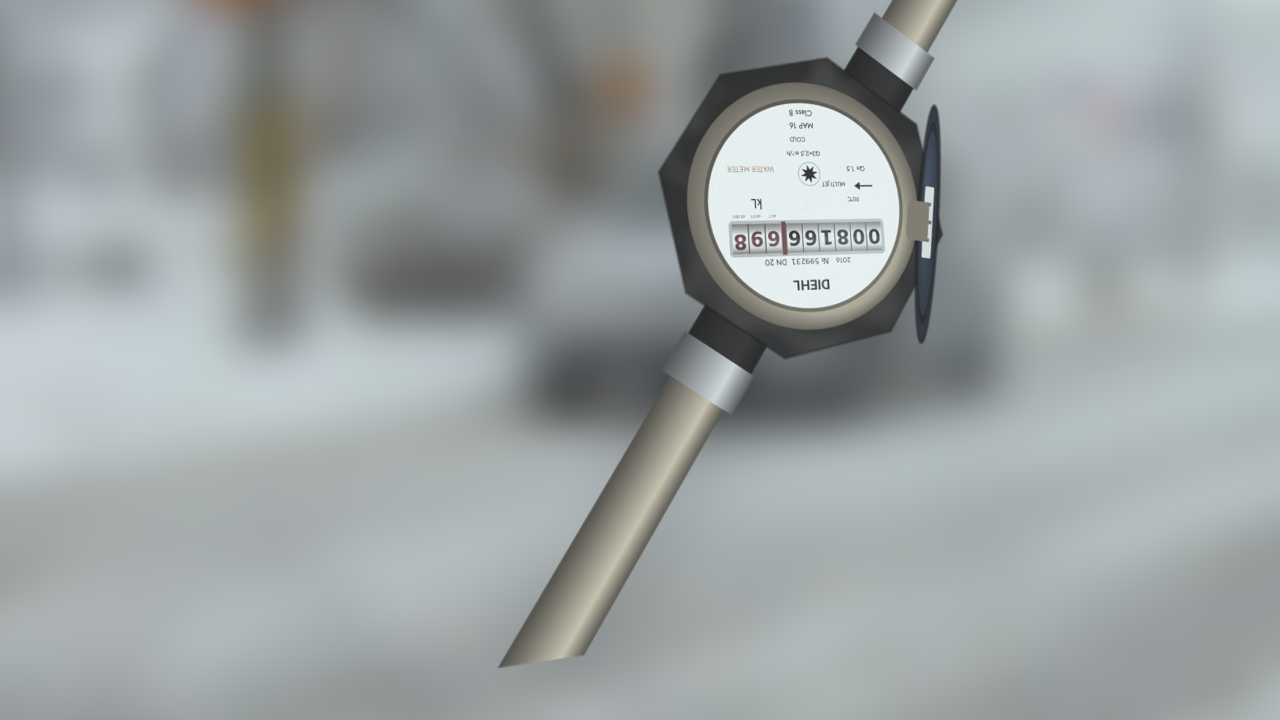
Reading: 8166.698; kL
